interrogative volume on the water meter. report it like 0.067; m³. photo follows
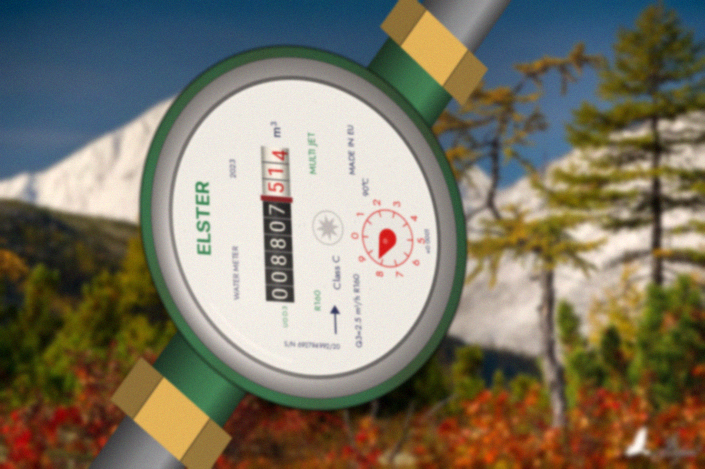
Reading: 8807.5138; m³
